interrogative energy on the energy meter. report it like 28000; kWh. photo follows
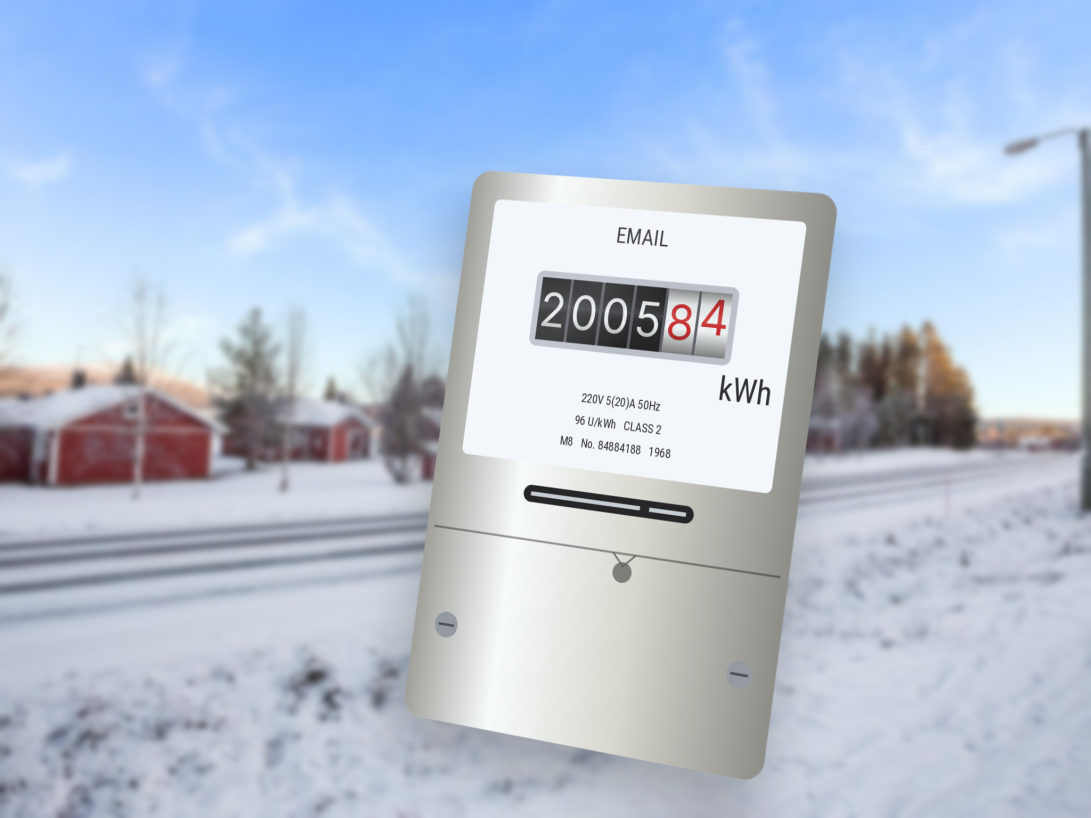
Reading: 2005.84; kWh
